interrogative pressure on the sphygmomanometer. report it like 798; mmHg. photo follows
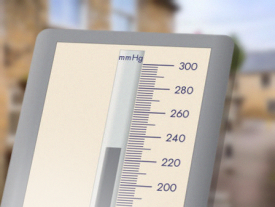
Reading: 230; mmHg
